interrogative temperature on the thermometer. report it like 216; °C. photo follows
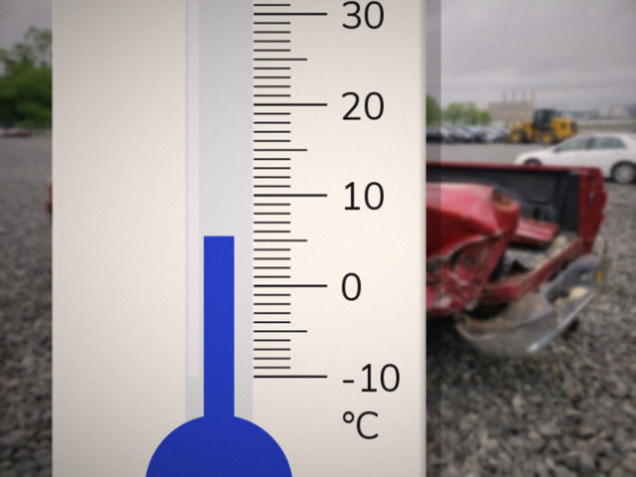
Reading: 5.5; °C
